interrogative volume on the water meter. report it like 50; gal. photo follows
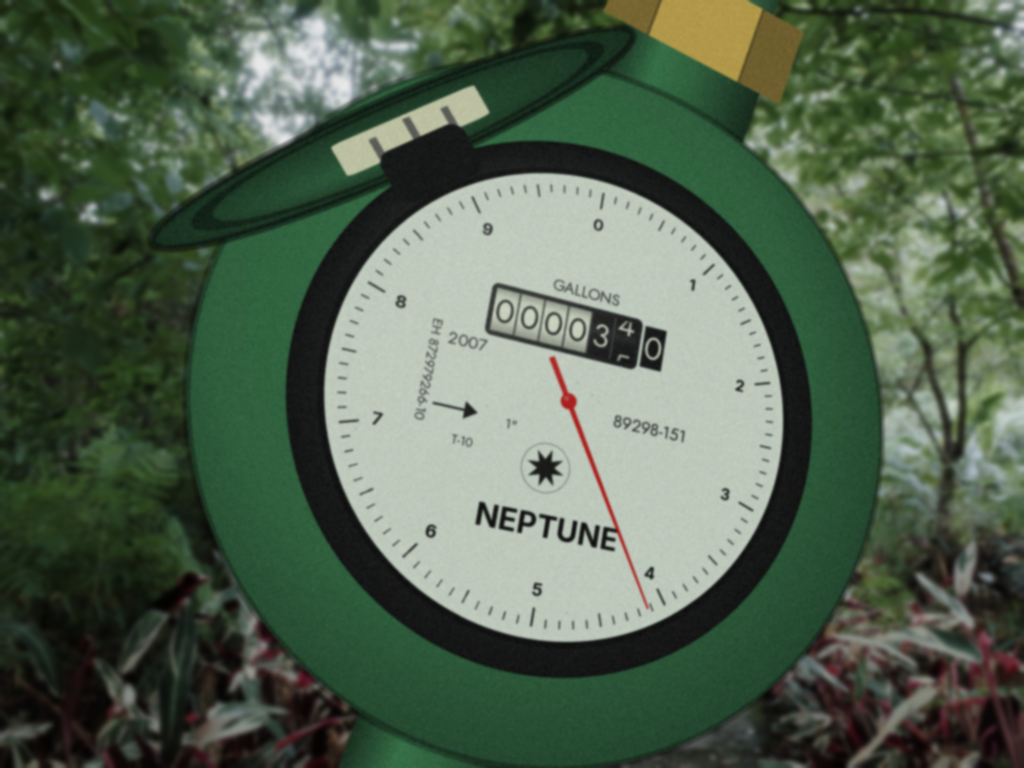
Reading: 344.1; gal
